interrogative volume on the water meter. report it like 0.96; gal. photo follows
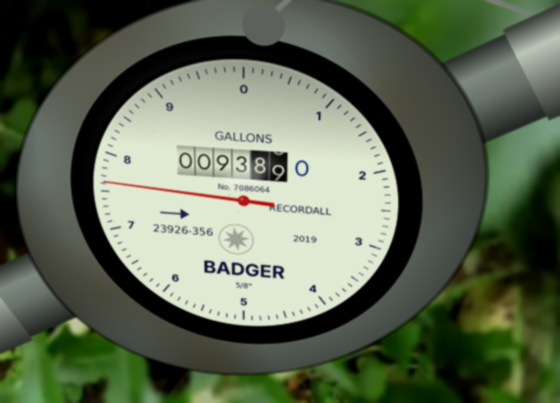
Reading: 93887.6; gal
